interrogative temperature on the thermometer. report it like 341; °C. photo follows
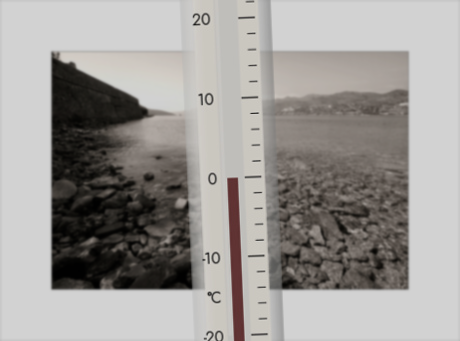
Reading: 0; °C
